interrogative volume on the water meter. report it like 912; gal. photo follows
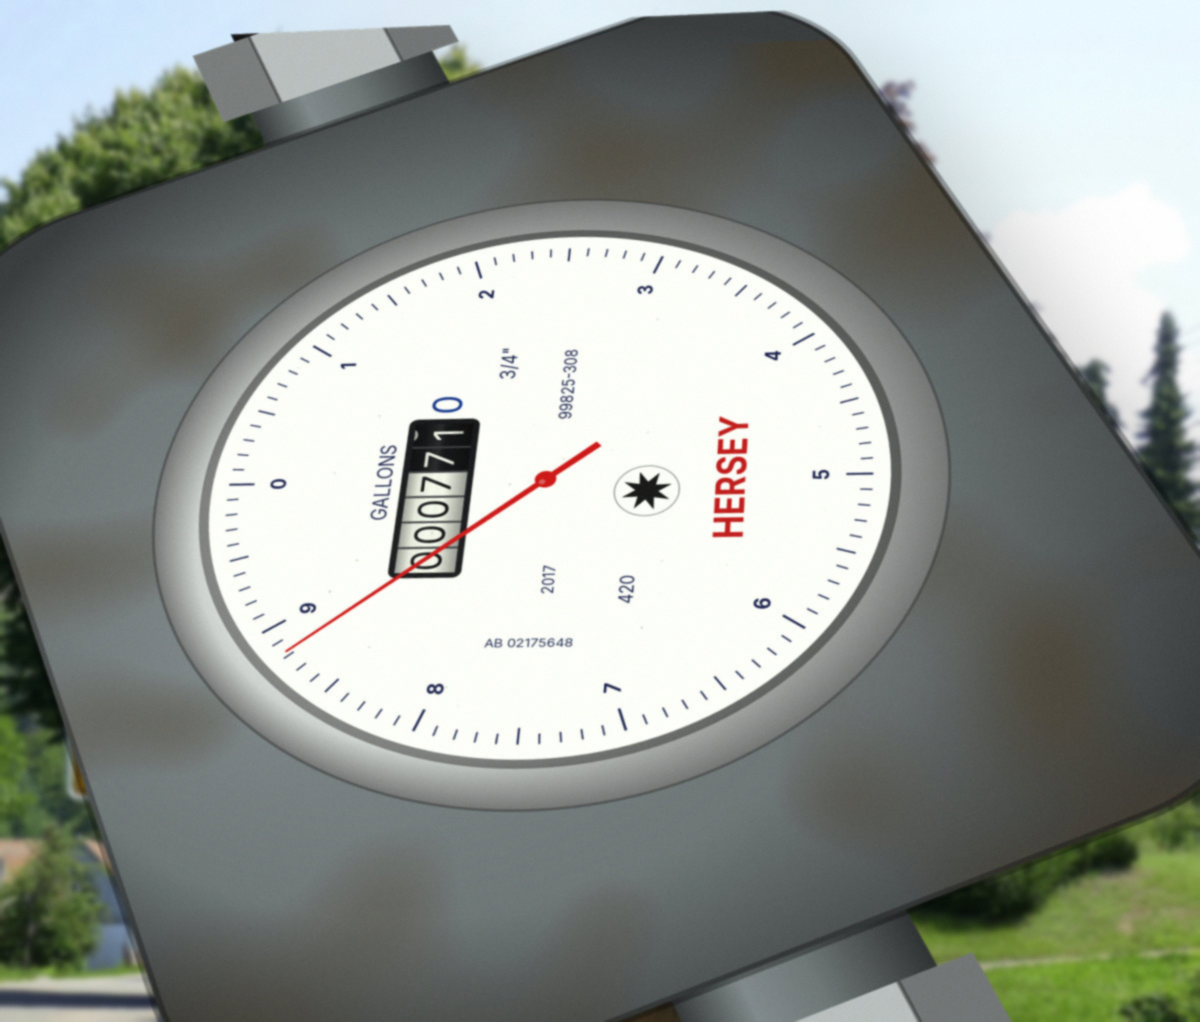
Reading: 7708.8; gal
